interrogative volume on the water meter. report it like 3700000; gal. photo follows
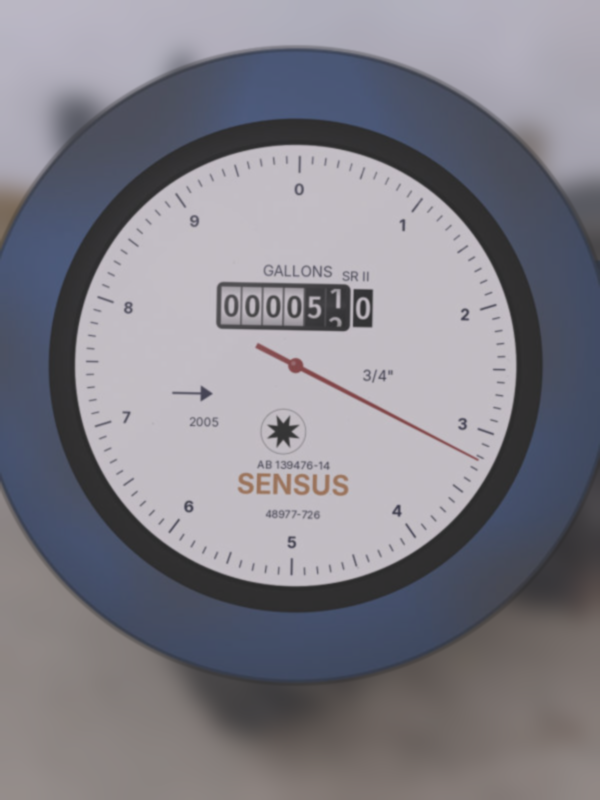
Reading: 513.2; gal
